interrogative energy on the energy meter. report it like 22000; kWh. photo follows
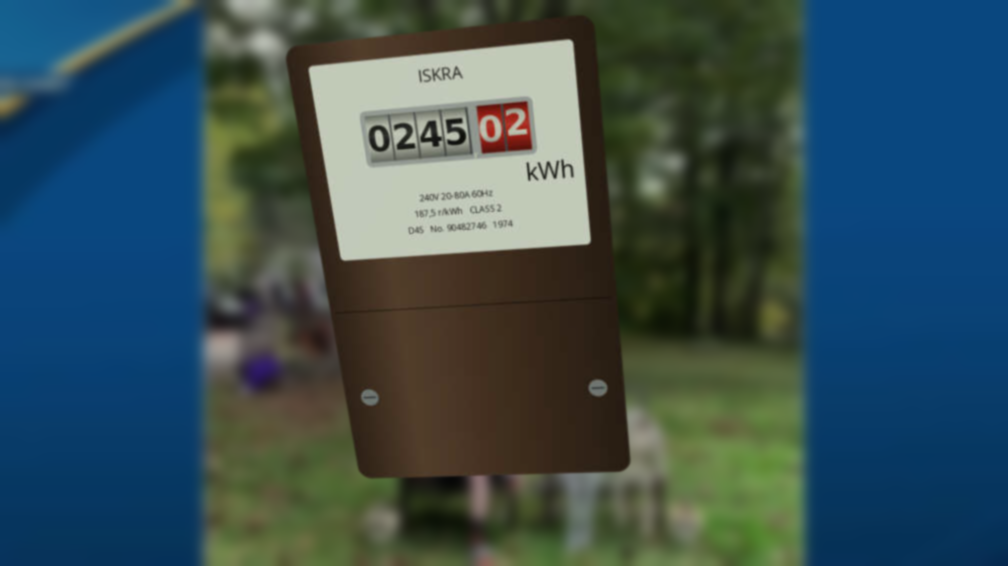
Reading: 245.02; kWh
